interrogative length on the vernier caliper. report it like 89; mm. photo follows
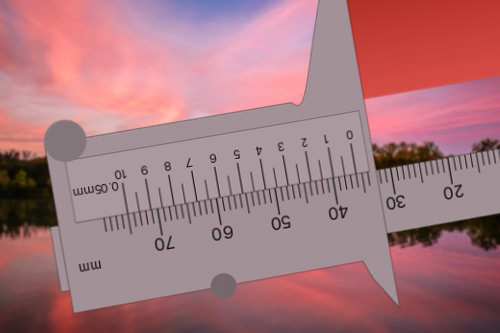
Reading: 36.0; mm
